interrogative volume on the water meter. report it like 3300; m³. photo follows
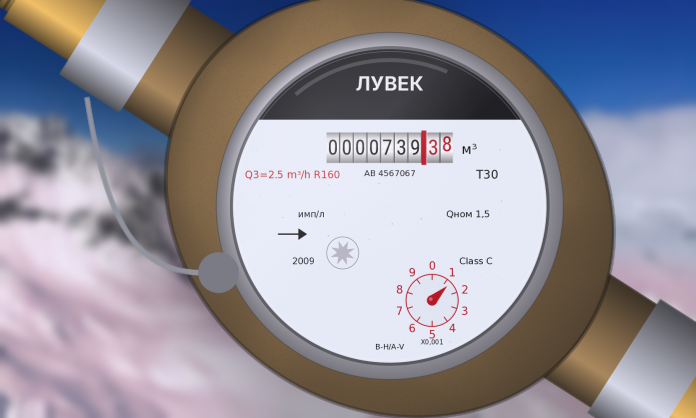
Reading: 739.381; m³
